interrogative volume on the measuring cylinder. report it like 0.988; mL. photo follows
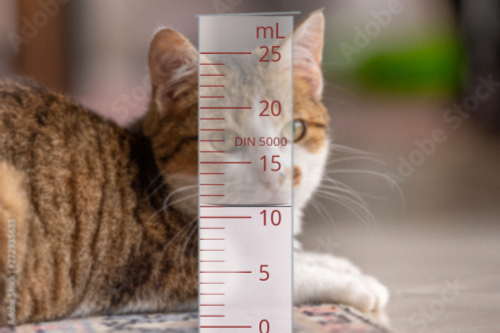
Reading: 11; mL
